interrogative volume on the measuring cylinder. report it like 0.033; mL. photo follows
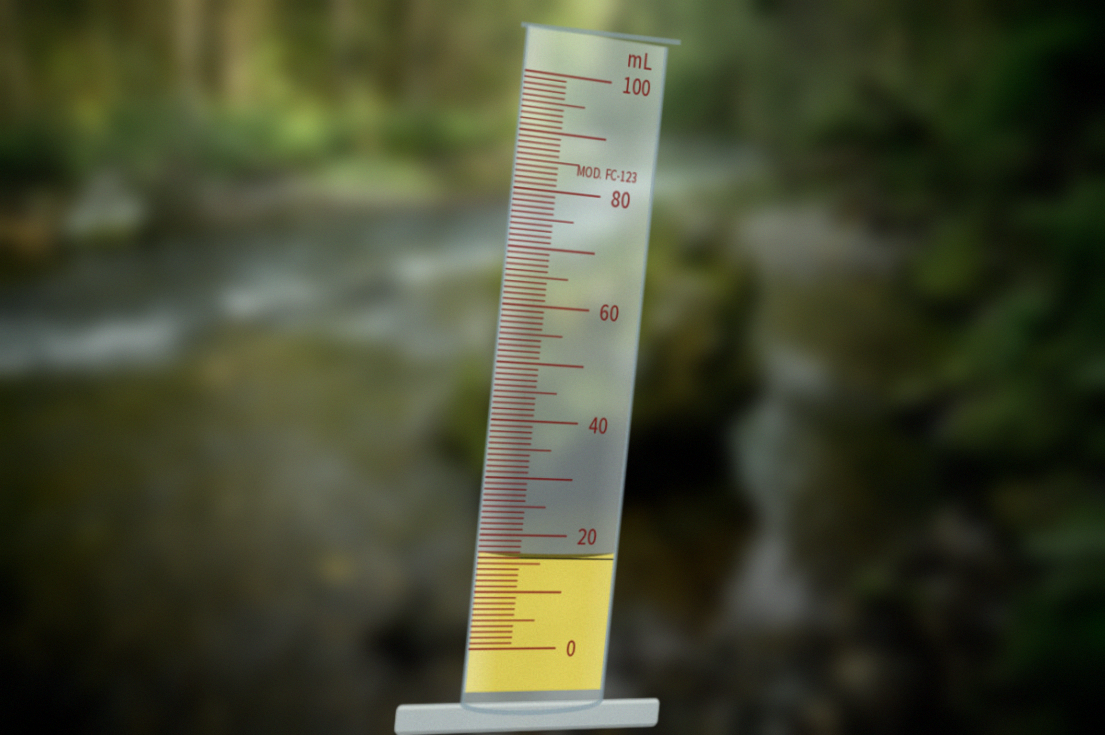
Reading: 16; mL
